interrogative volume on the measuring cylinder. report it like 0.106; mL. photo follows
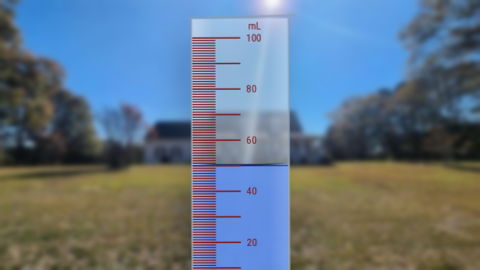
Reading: 50; mL
